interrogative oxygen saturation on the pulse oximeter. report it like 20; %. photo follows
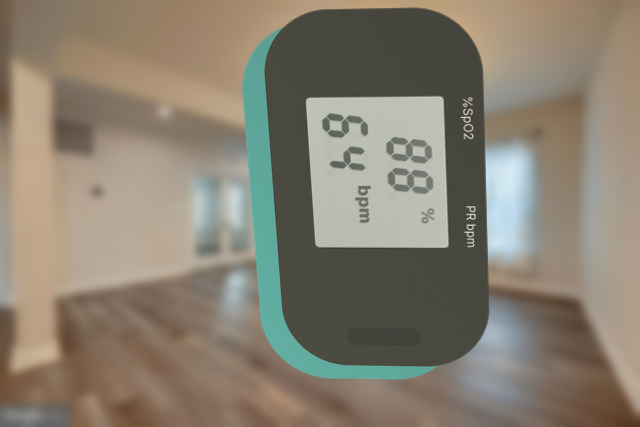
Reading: 88; %
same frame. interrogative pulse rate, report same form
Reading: 64; bpm
